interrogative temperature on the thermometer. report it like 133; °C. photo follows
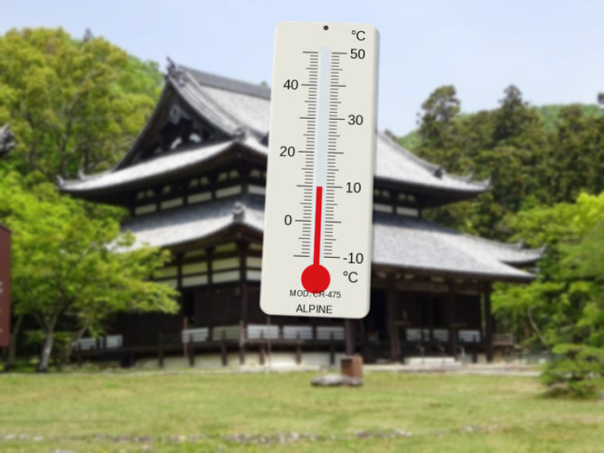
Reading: 10; °C
